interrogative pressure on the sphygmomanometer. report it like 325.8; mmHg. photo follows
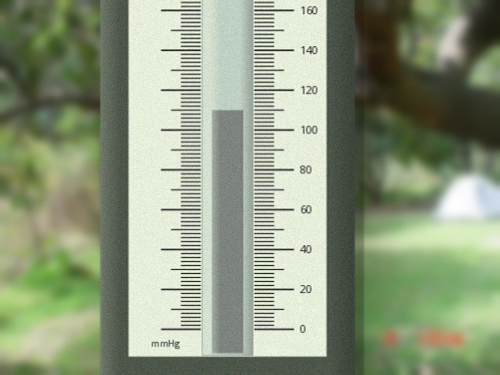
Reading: 110; mmHg
